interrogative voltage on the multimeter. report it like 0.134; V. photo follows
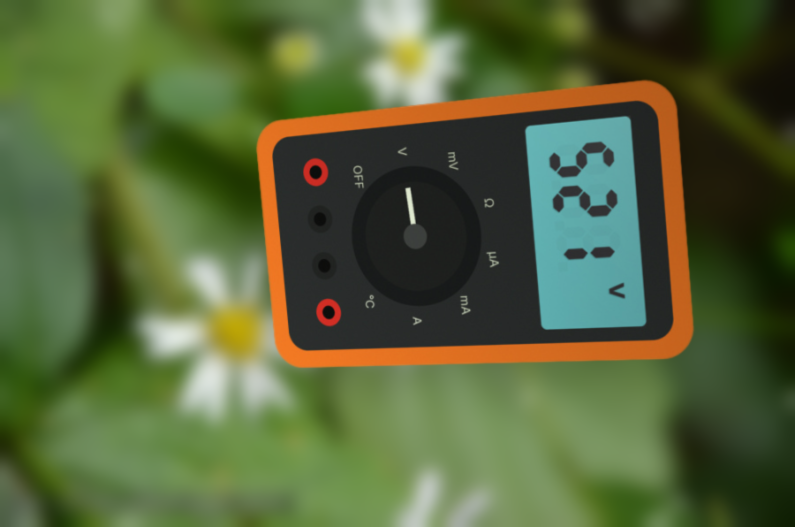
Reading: 521; V
